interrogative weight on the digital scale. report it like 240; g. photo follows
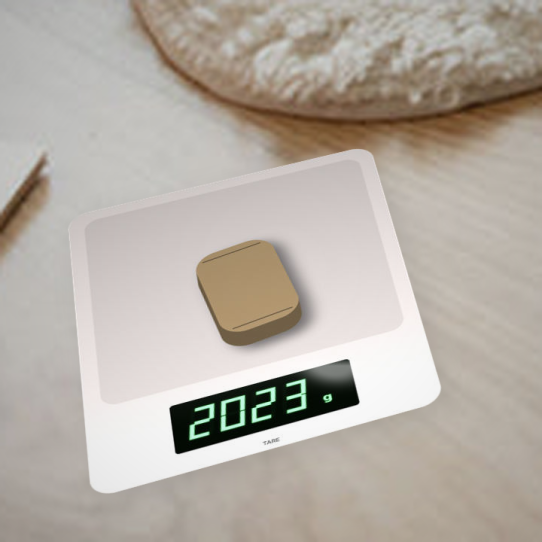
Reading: 2023; g
